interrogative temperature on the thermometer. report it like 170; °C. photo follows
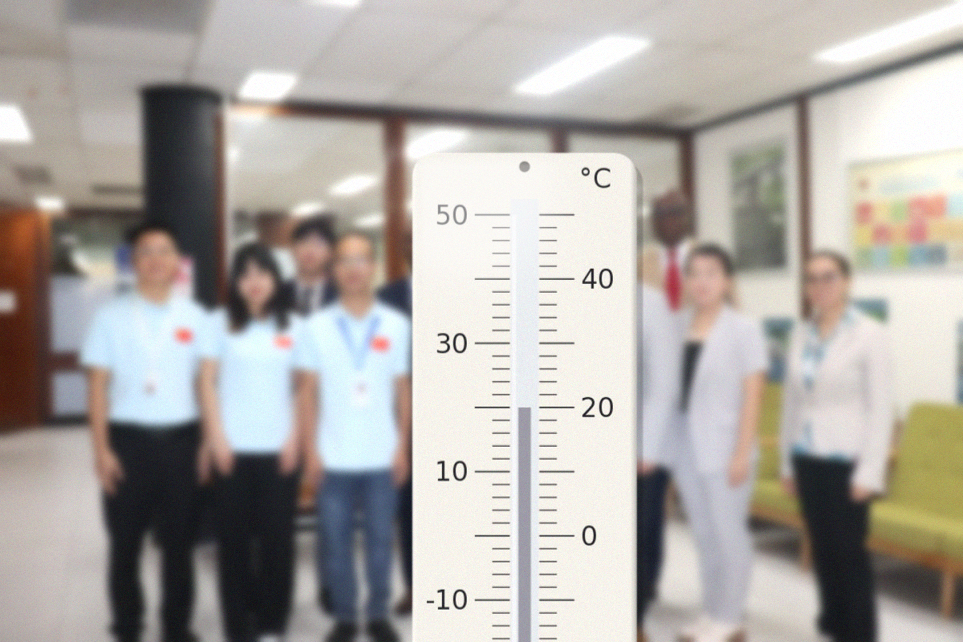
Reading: 20; °C
